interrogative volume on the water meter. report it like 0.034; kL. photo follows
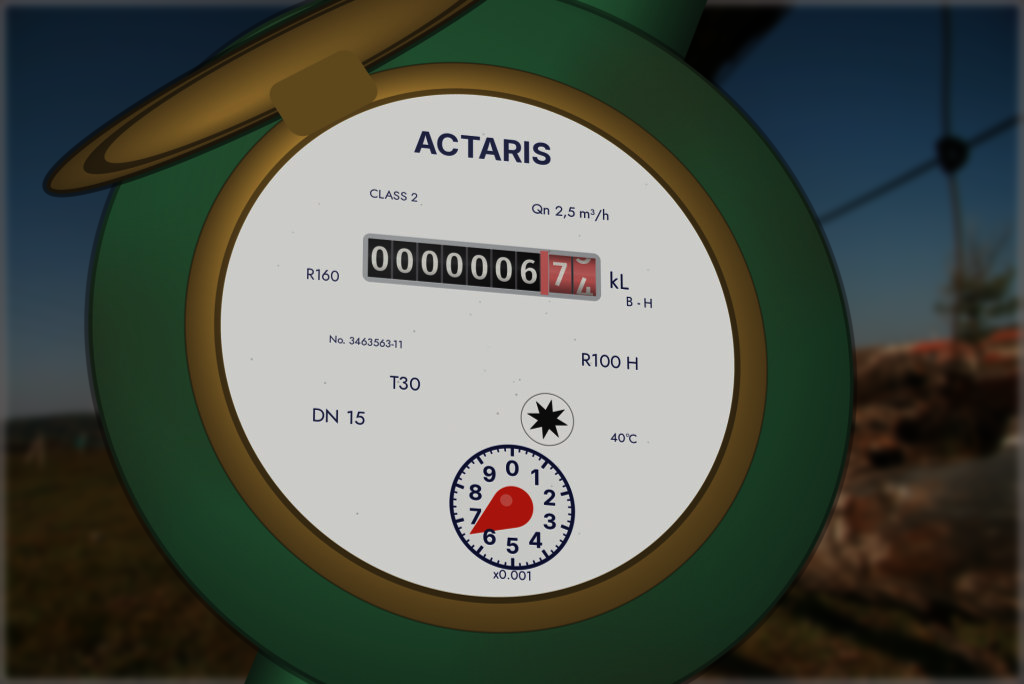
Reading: 6.736; kL
